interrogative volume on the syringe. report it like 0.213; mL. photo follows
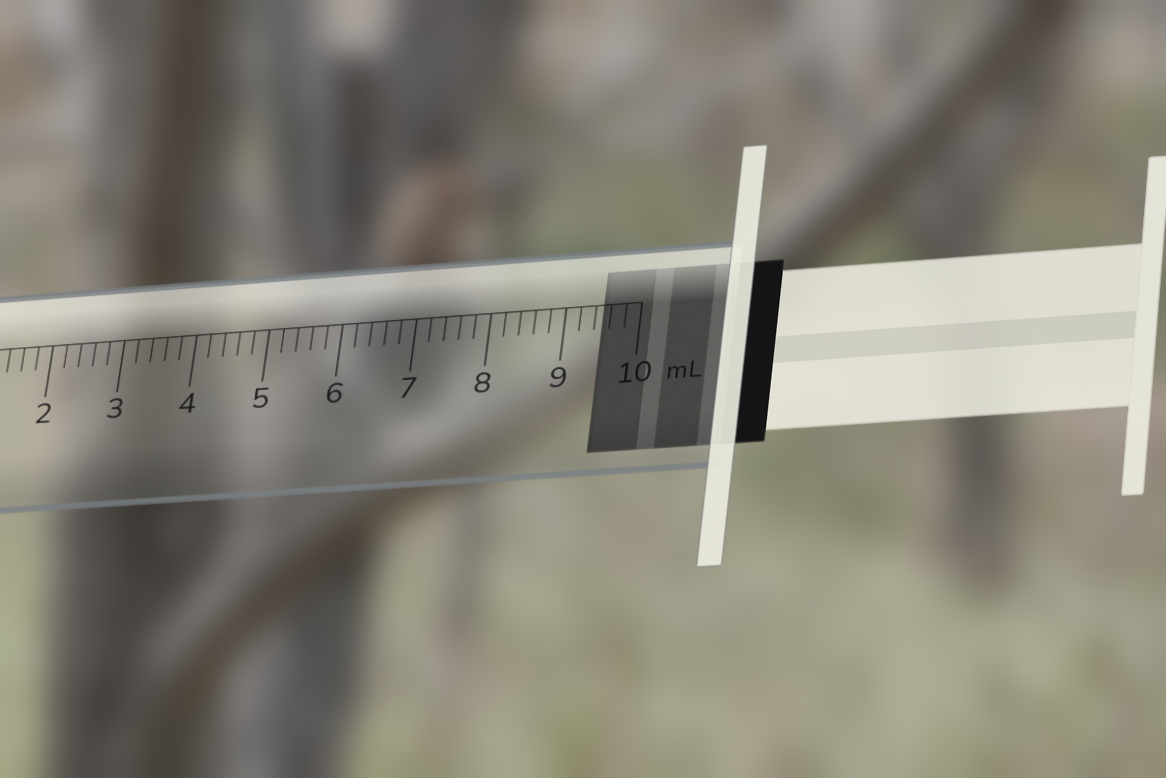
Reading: 9.5; mL
